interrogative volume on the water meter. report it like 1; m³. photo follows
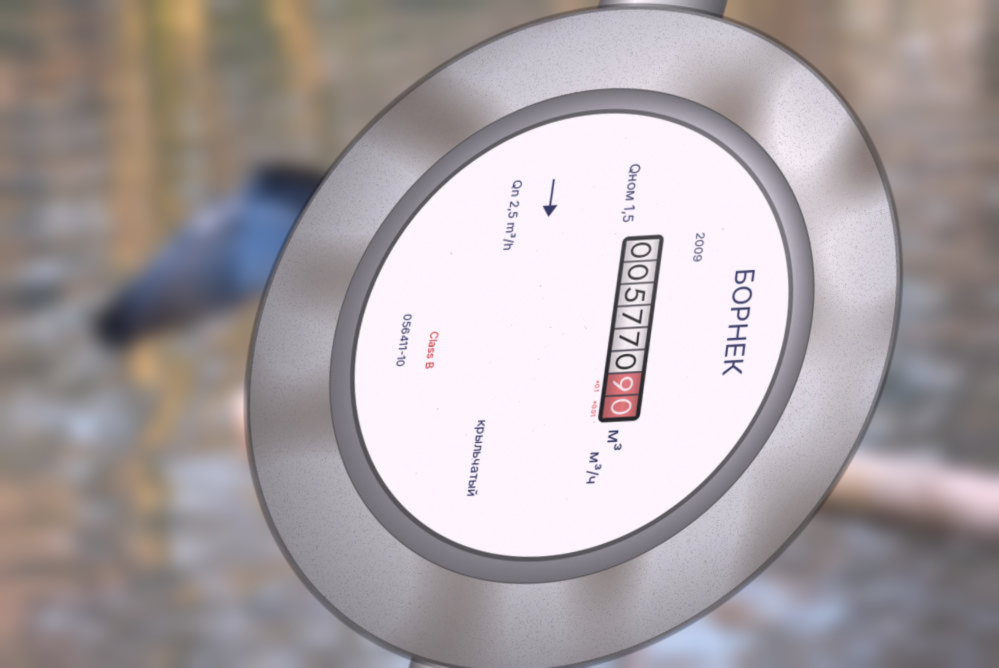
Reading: 5770.90; m³
